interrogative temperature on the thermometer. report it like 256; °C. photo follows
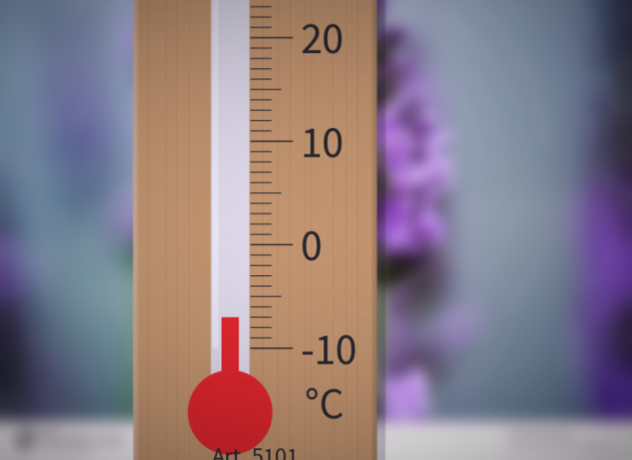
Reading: -7; °C
